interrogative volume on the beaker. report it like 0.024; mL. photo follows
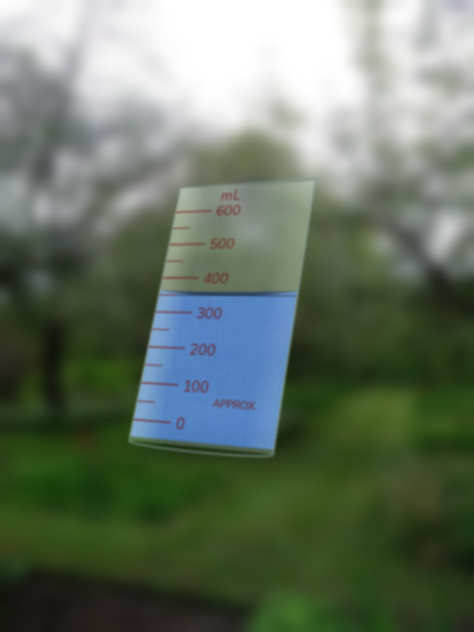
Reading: 350; mL
